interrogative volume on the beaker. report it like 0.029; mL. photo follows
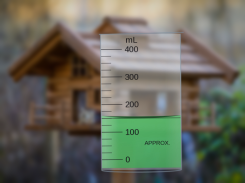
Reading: 150; mL
